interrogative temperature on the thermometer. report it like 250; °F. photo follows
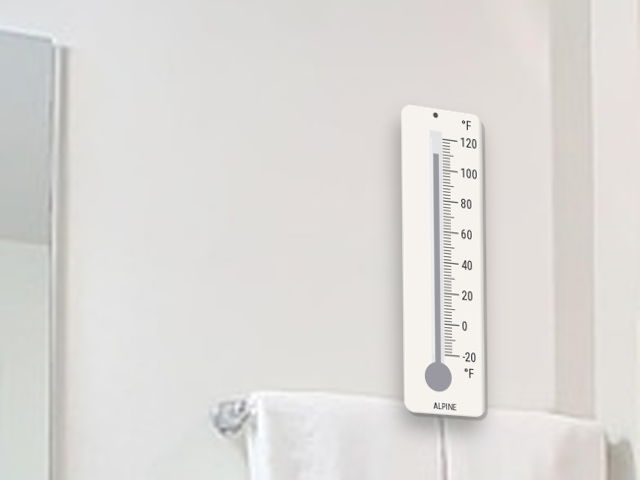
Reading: 110; °F
